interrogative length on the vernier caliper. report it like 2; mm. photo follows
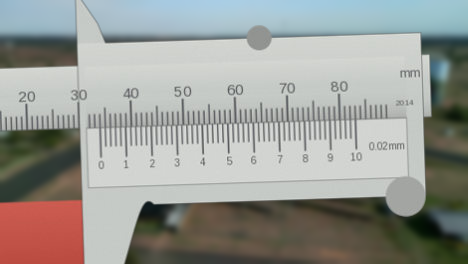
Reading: 34.0; mm
